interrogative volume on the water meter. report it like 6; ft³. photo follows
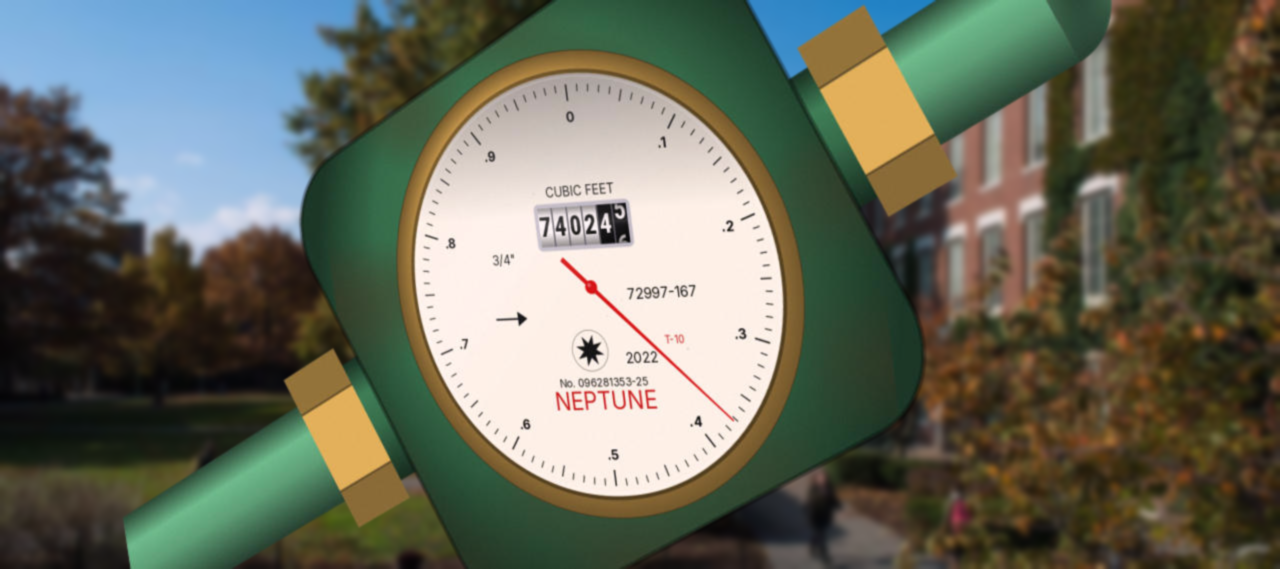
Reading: 740245.37; ft³
